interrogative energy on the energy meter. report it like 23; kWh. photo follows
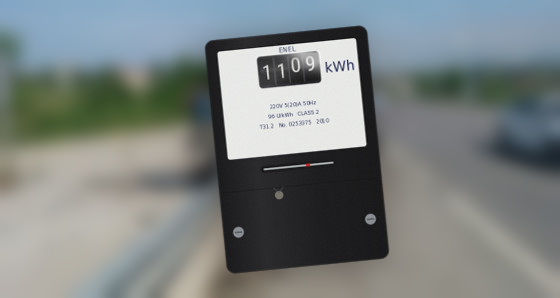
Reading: 1109; kWh
